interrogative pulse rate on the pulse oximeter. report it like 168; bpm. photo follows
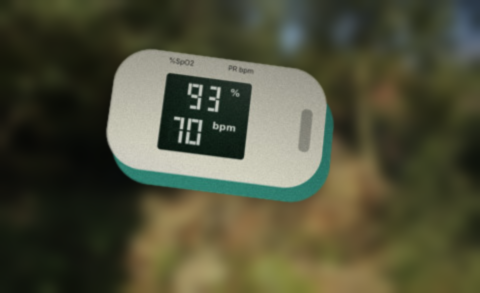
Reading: 70; bpm
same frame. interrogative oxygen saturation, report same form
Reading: 93; %
